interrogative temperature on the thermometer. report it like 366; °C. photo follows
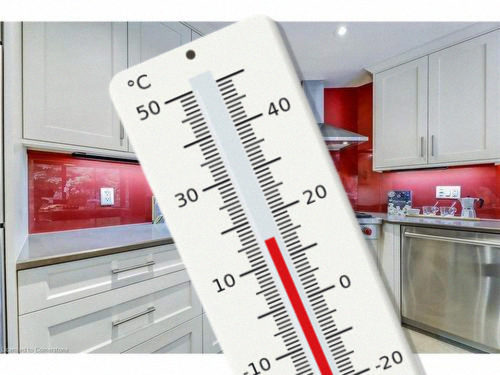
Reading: 15; °C
